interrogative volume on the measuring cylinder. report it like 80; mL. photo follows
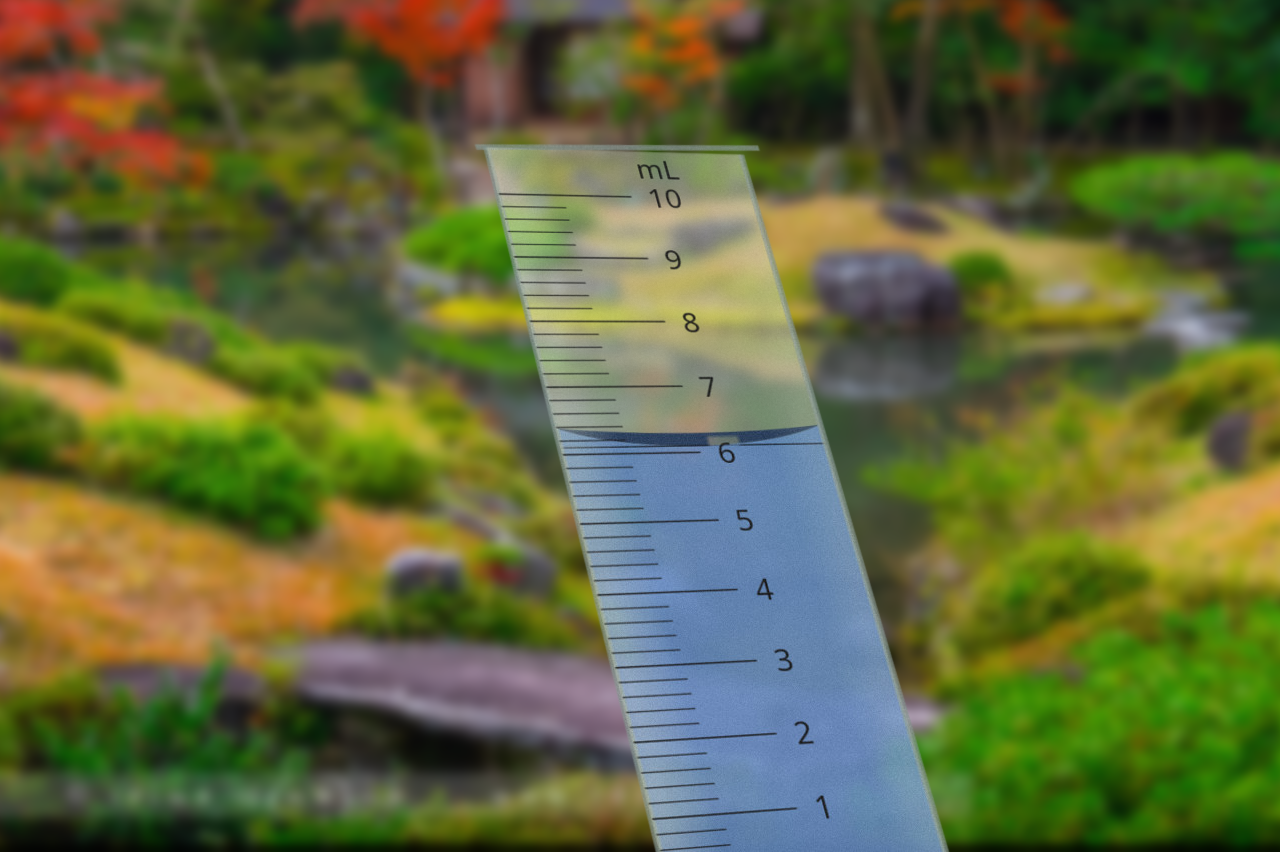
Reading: 6.1; mL
